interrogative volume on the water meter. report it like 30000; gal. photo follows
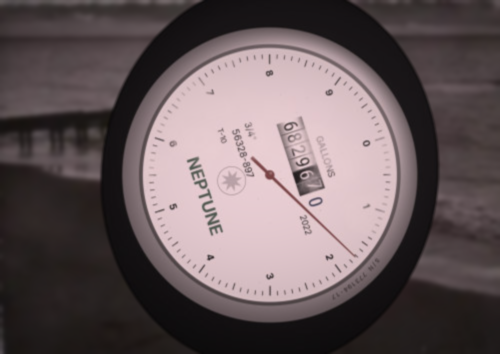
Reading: 6829671.7; gal
